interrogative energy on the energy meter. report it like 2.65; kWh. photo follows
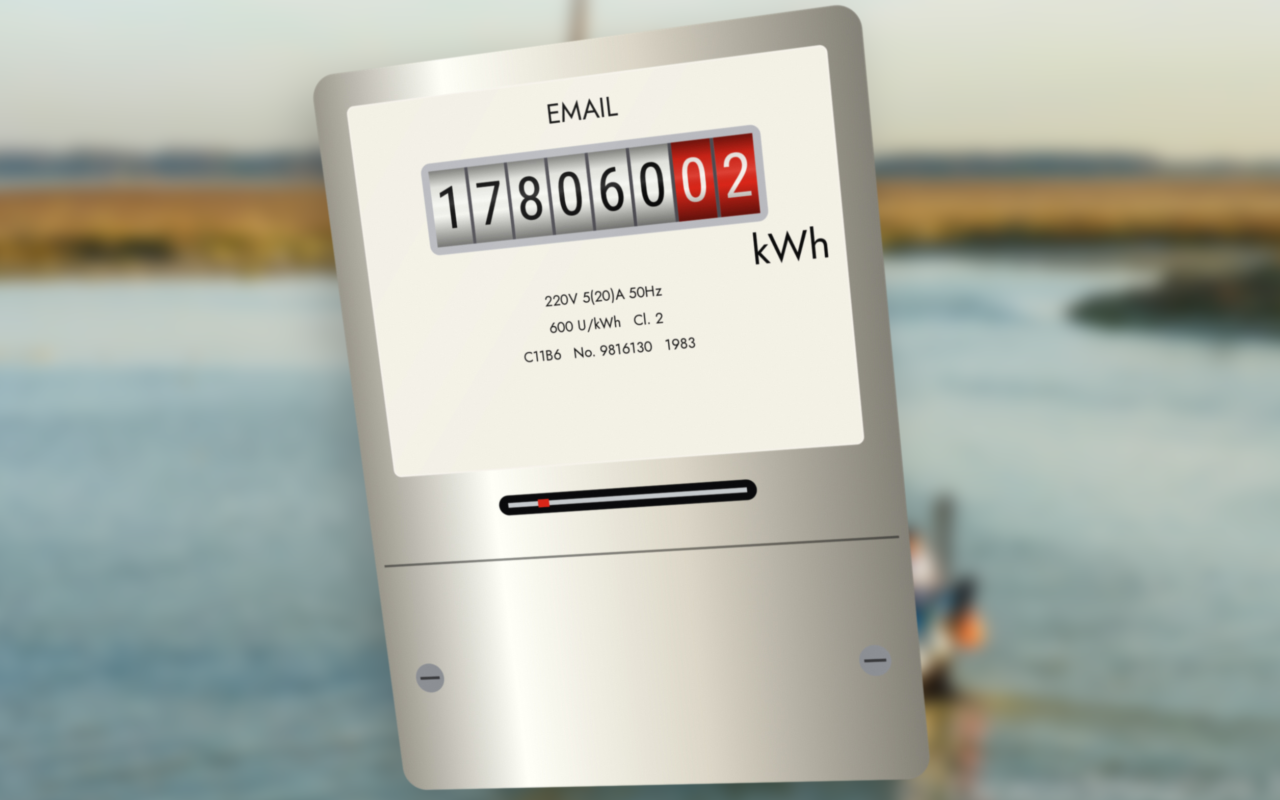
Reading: 178060.02; kWh
